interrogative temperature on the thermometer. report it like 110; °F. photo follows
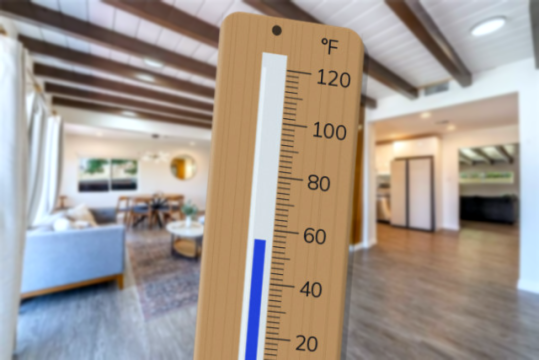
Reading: 56; °F
